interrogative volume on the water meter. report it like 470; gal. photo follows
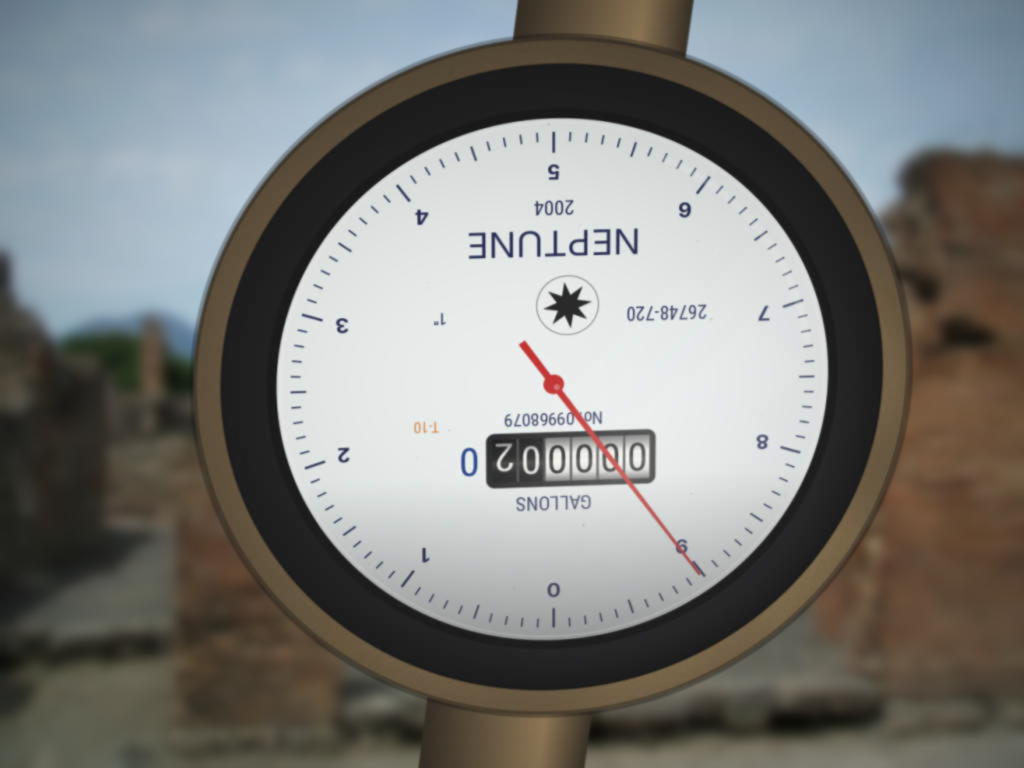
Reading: 19.0; gal
